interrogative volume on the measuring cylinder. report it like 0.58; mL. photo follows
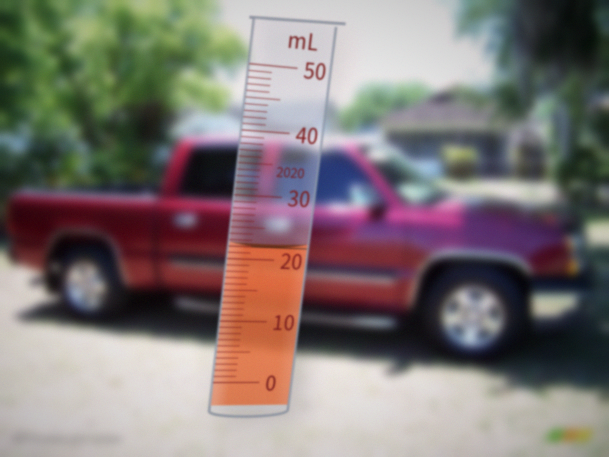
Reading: 22; mL
